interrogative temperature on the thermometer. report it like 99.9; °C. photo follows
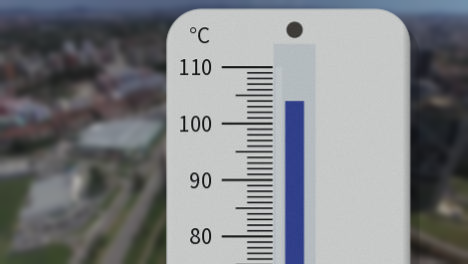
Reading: 104; °C
